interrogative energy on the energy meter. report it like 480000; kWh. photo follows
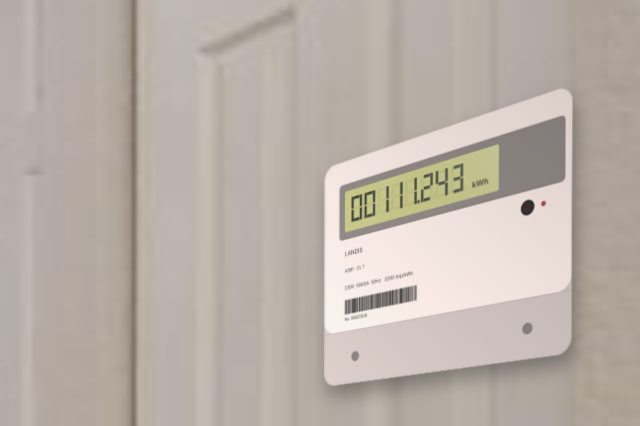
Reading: 111.243; kWh
